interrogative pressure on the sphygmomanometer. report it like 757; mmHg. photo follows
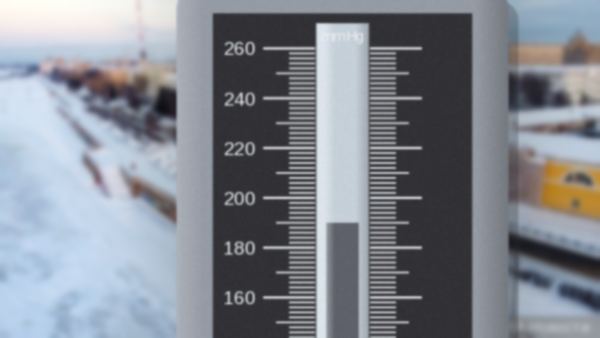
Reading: 190; mmHg
